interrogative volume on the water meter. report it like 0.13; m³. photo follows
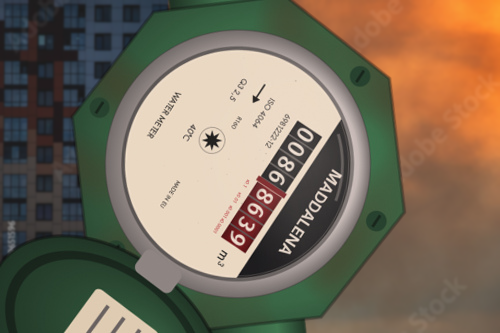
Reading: 86.8639; m³
